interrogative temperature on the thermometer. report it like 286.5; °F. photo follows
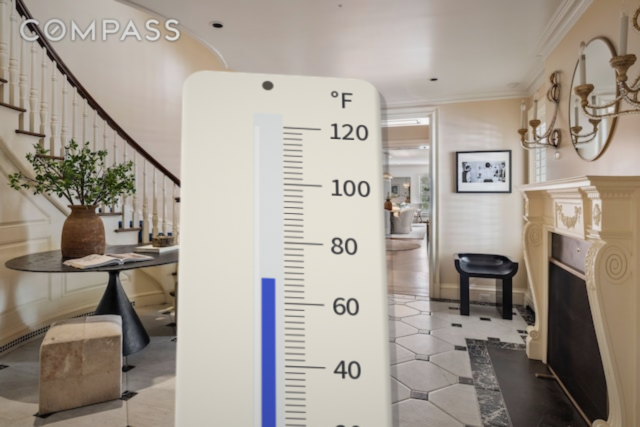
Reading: 68; °F
